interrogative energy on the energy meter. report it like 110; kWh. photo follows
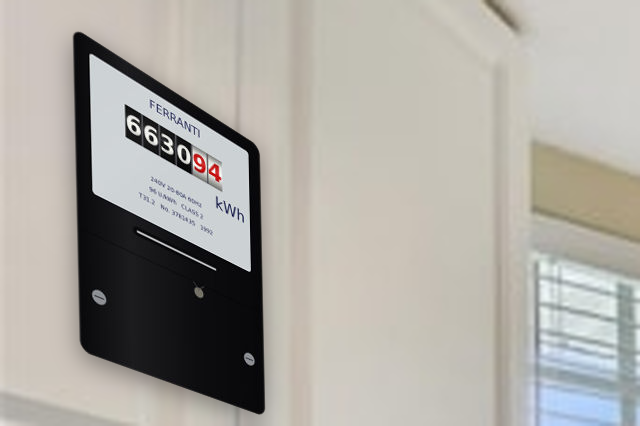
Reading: 6630.94; kWh
